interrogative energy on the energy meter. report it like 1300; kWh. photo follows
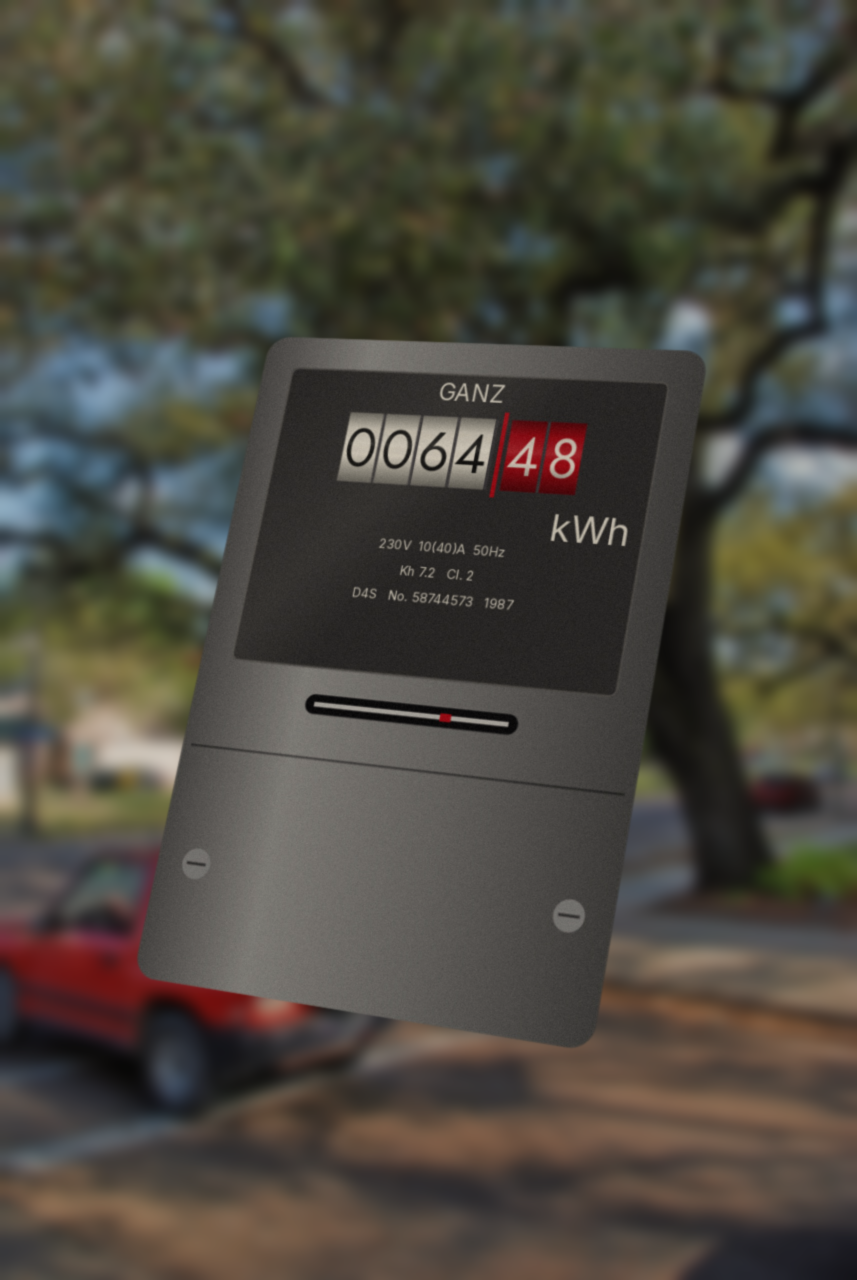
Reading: 64.48; kWh
